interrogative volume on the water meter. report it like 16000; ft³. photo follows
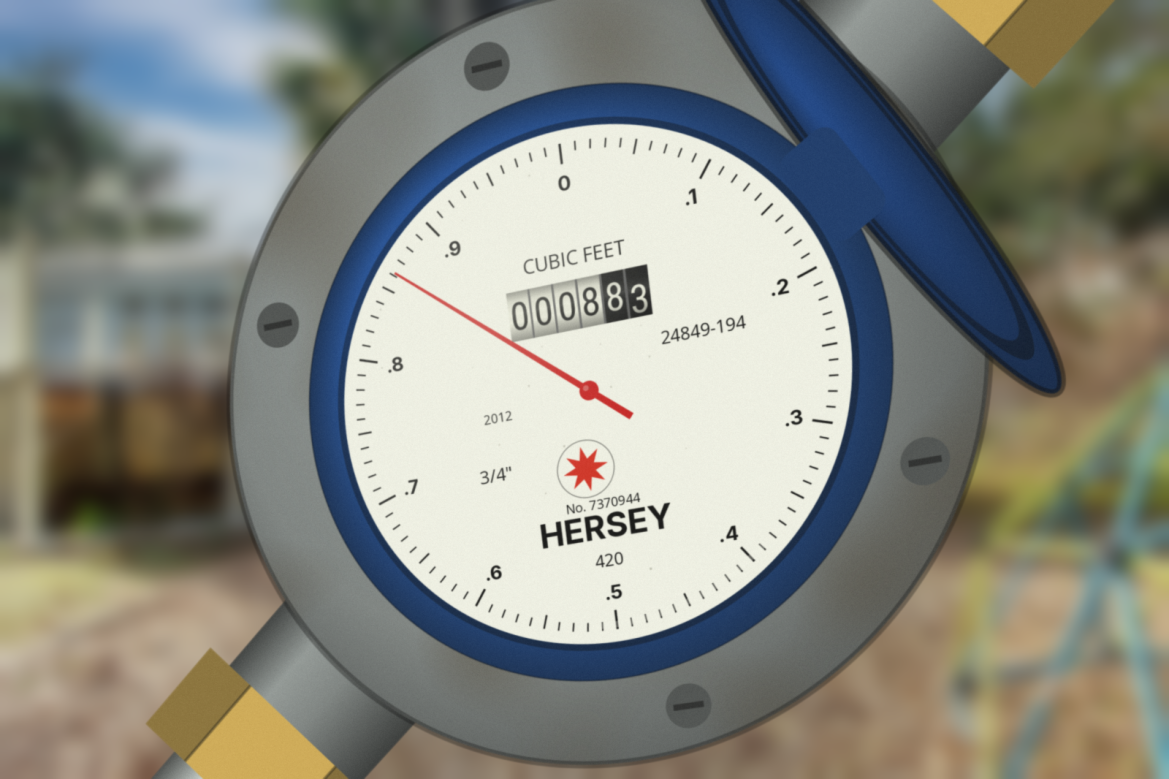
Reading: 882.86; ft³
